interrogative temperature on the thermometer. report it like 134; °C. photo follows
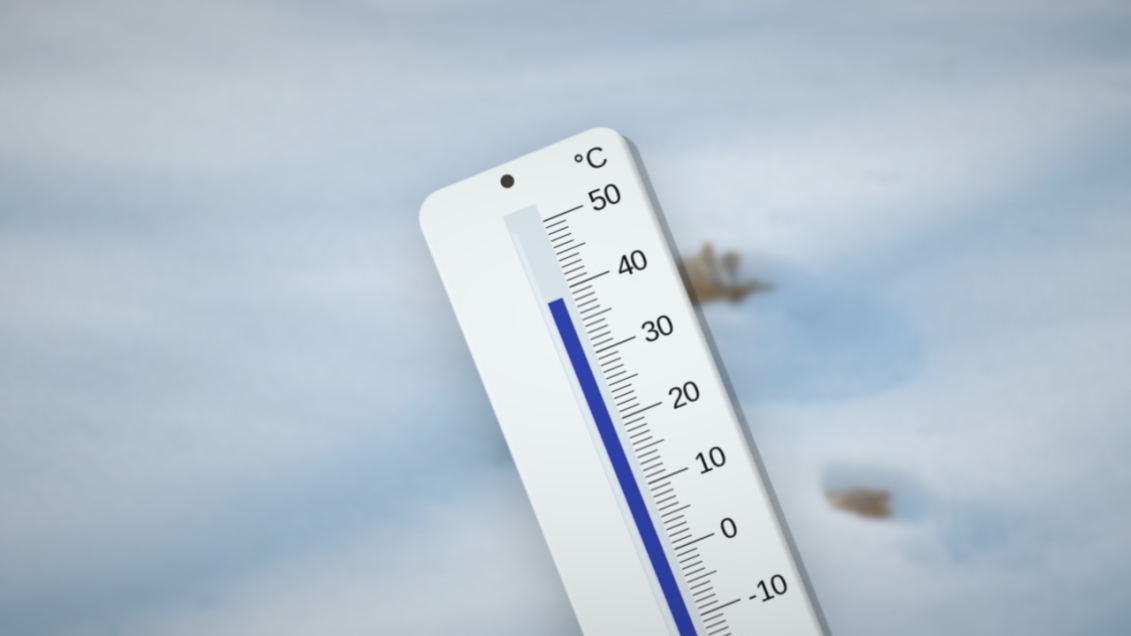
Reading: 39; °C
